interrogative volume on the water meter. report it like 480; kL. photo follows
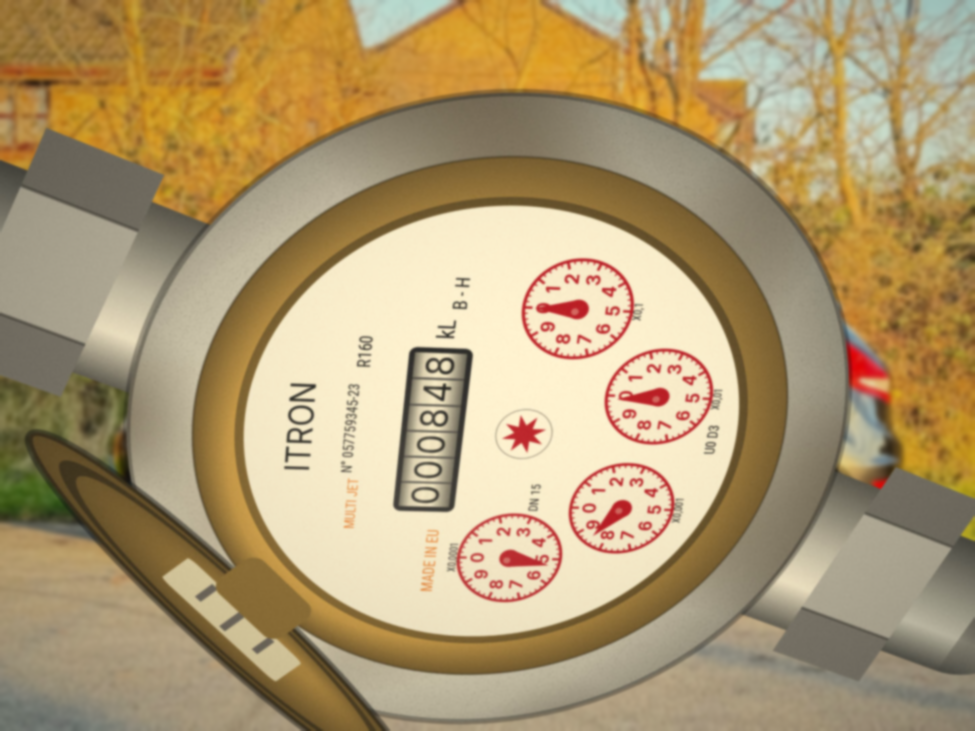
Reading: 847.9985; kL
